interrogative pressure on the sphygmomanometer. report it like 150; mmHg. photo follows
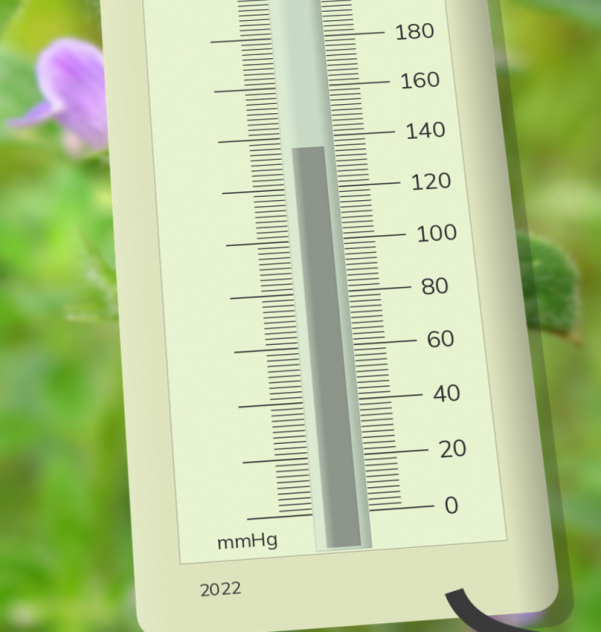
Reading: 136; mmHg
